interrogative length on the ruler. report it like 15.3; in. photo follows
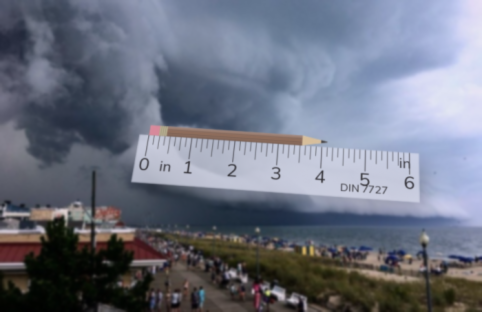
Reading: 4.125; in
